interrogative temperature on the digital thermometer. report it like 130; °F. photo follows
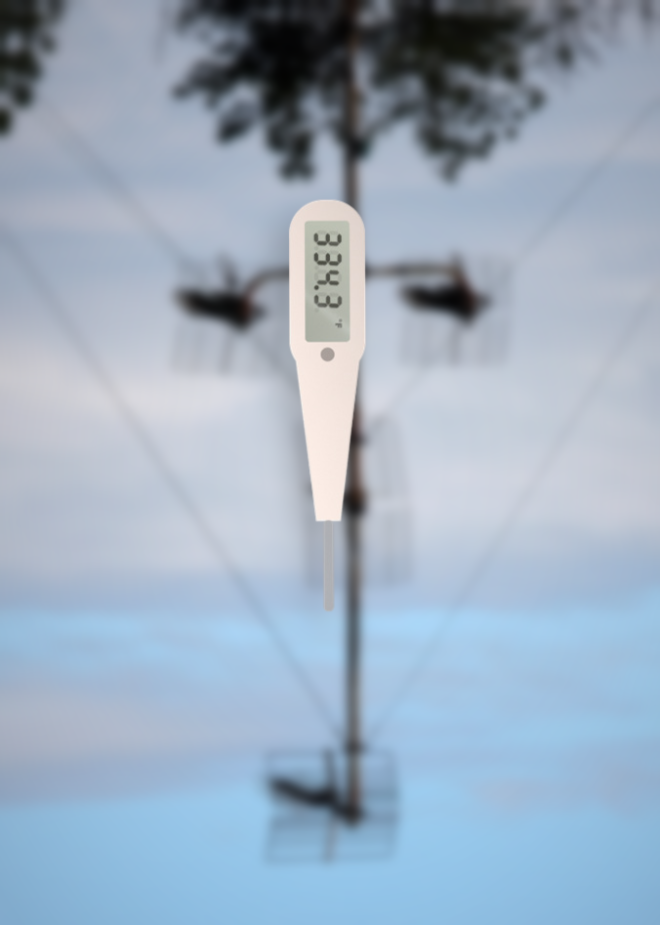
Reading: 334.3; °F
